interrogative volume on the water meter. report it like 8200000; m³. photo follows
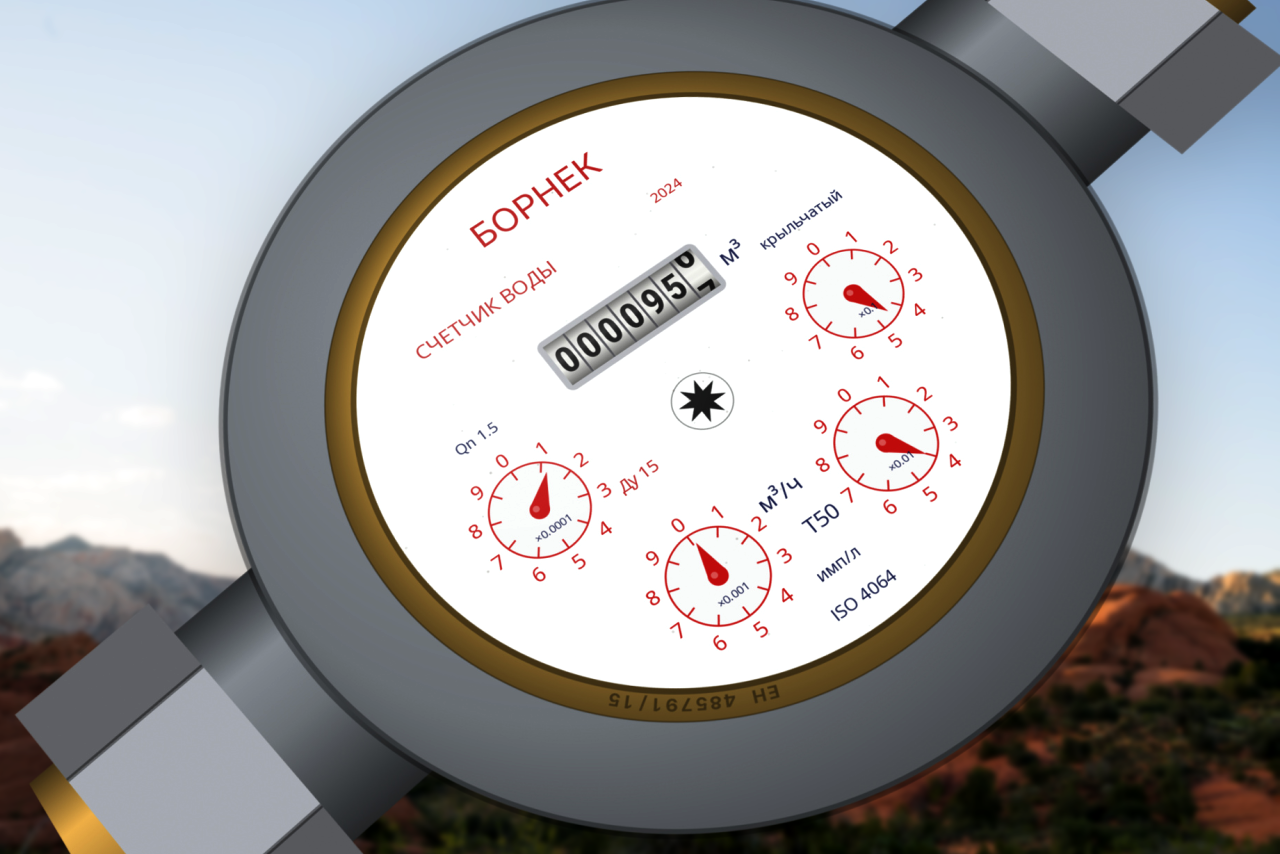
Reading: 956.4401; m³
